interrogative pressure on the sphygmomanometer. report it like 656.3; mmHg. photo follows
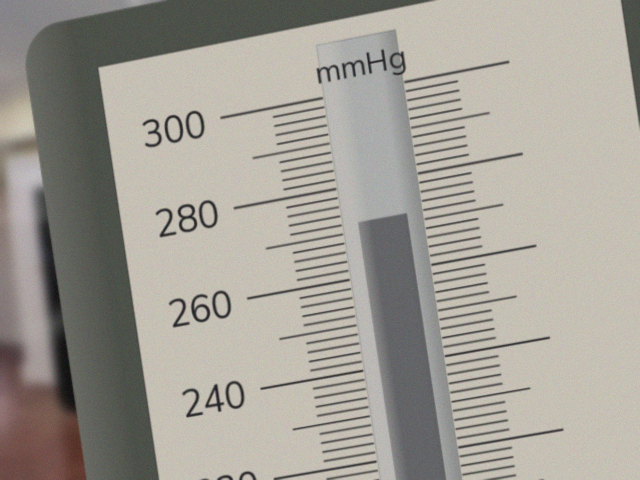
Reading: 272; mmHg
